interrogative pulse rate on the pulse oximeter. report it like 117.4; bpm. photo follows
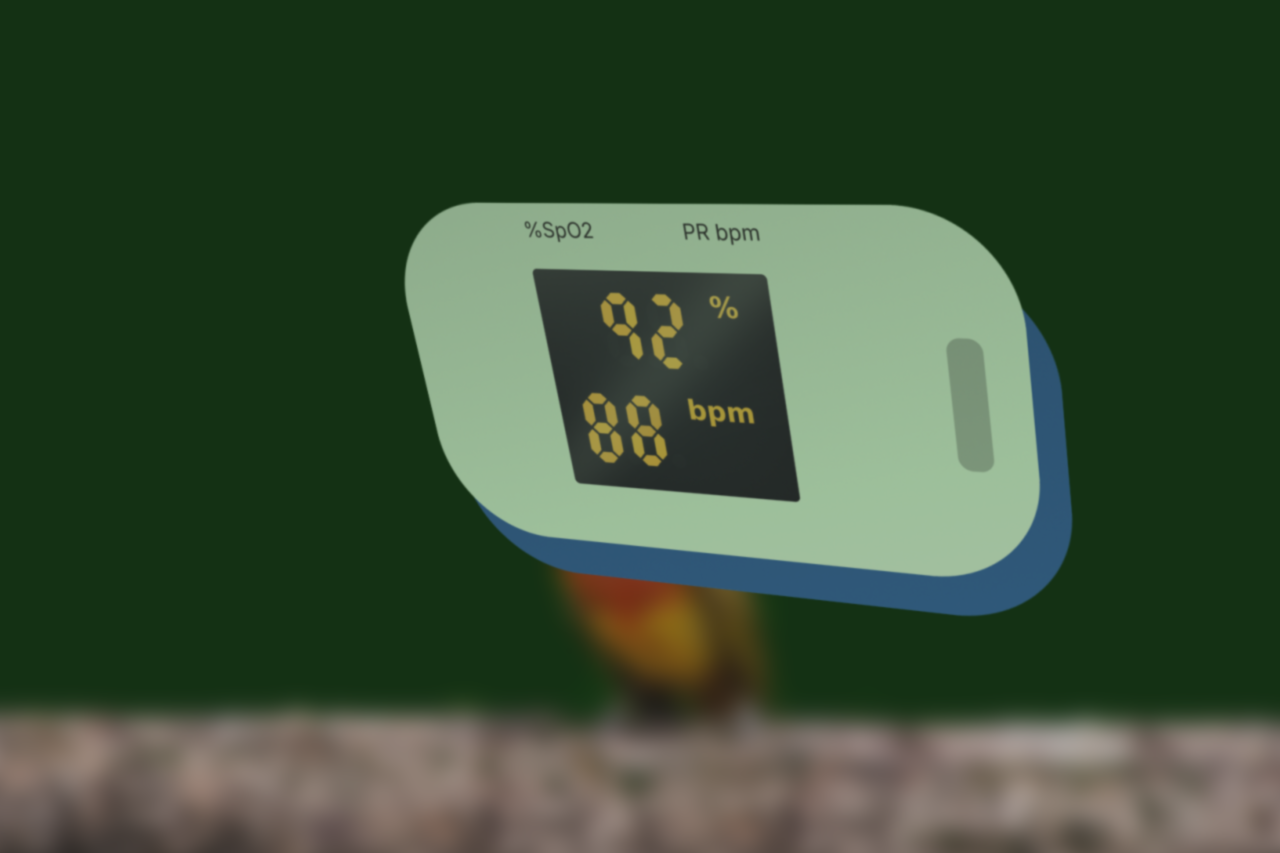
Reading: 88; bpm
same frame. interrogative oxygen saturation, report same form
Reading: 92; %
